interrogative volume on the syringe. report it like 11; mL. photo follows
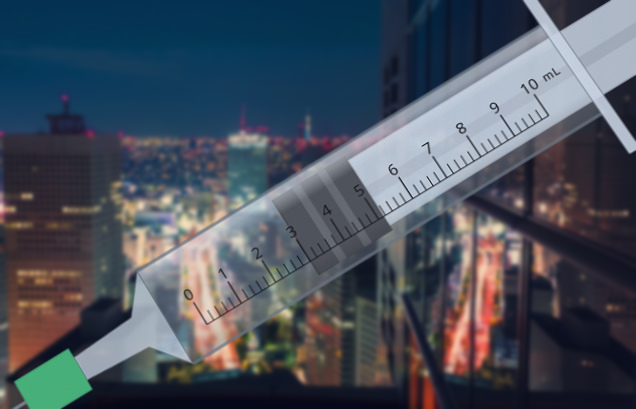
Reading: 3; mL
